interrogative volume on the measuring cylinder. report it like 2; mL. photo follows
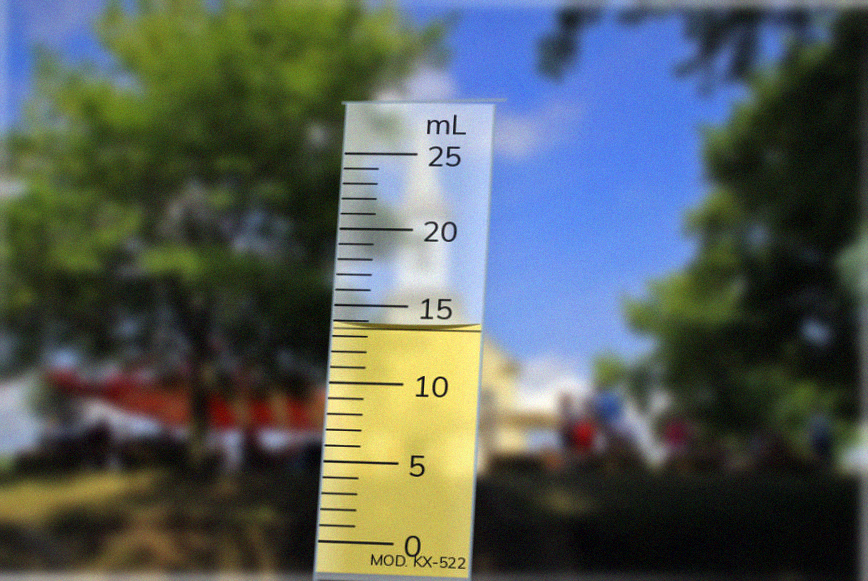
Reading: 13.5; mL
